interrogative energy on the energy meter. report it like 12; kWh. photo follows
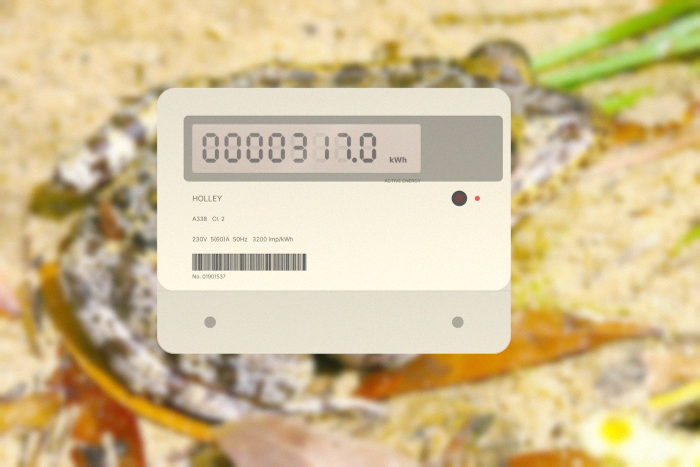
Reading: 317.0; kWh
